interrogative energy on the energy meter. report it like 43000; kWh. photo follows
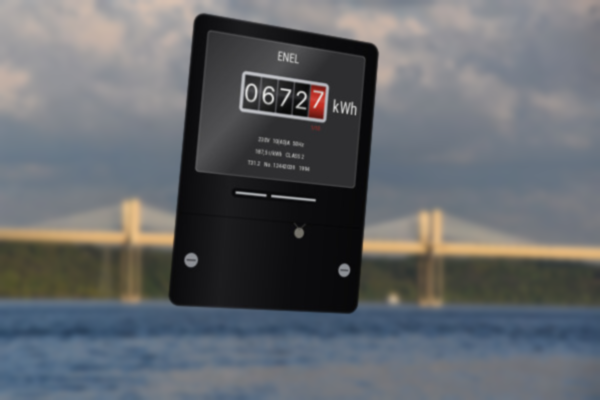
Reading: 672.7; kWh
